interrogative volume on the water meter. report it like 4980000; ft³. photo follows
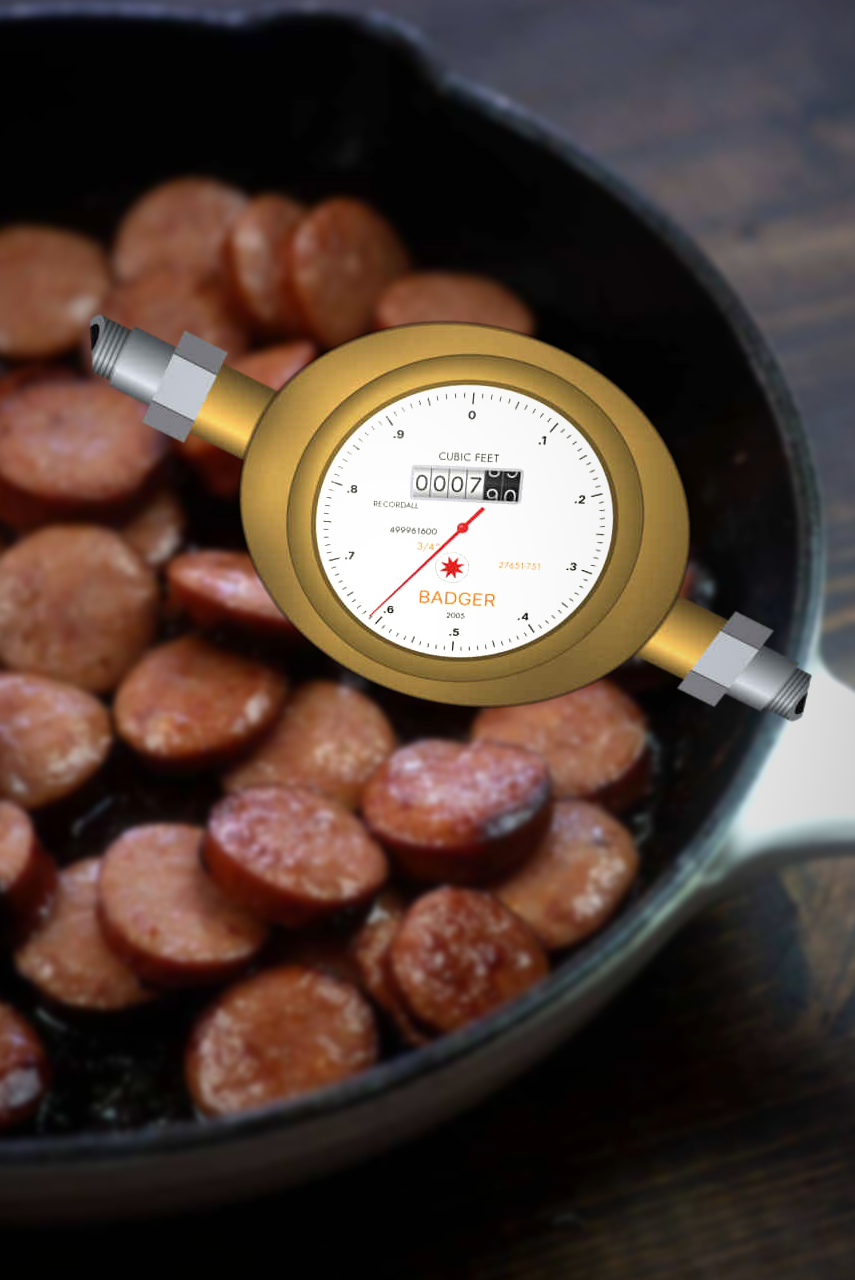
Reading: 789.61; ft³
